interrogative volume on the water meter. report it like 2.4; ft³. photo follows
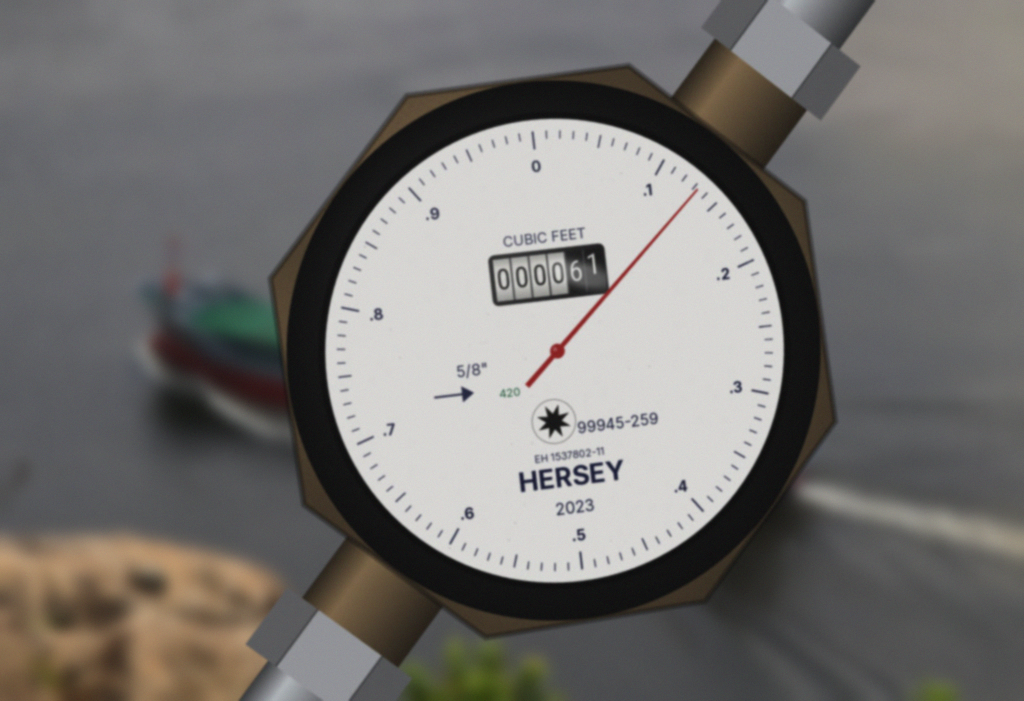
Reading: 61.13; ft³
